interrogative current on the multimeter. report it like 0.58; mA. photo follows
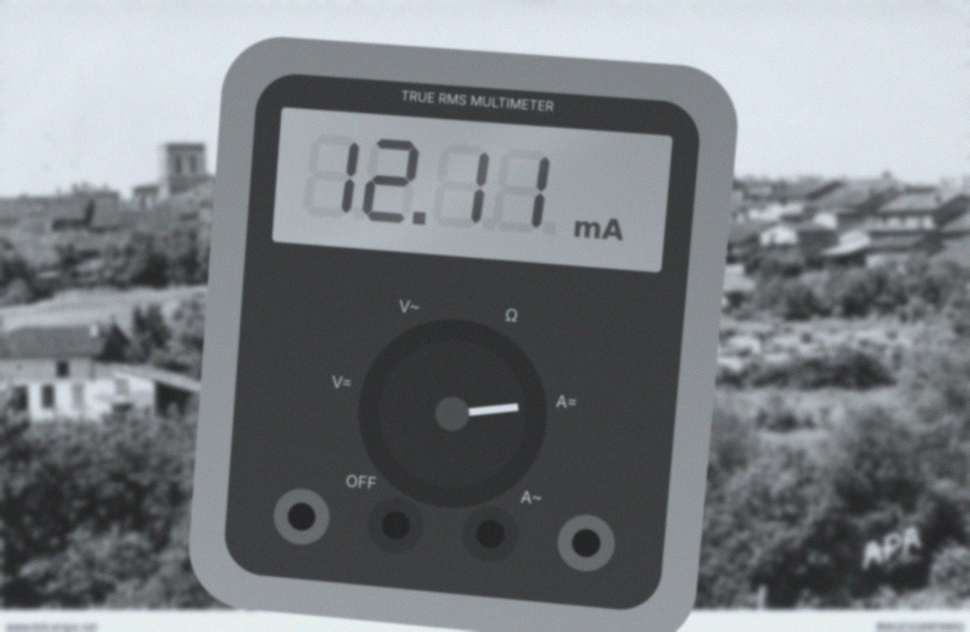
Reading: 12.11; mA
